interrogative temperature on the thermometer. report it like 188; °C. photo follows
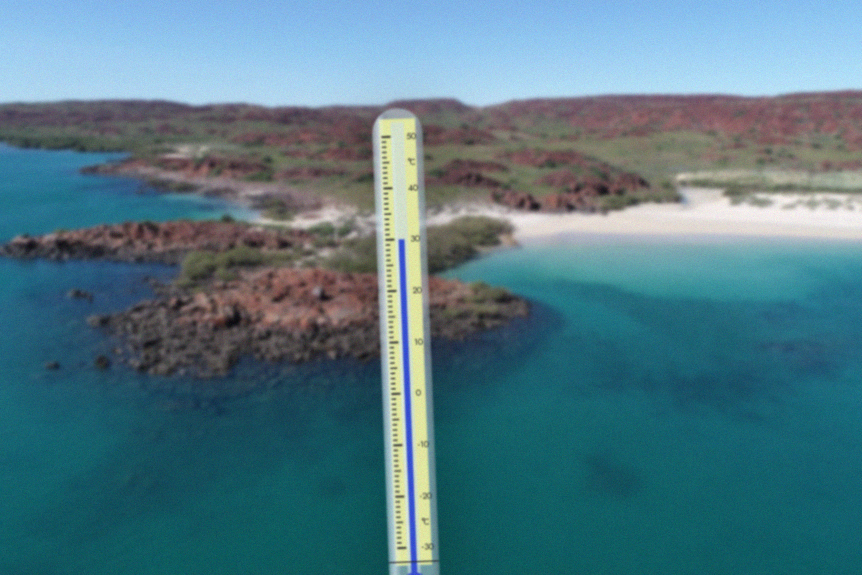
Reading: 30; °C
